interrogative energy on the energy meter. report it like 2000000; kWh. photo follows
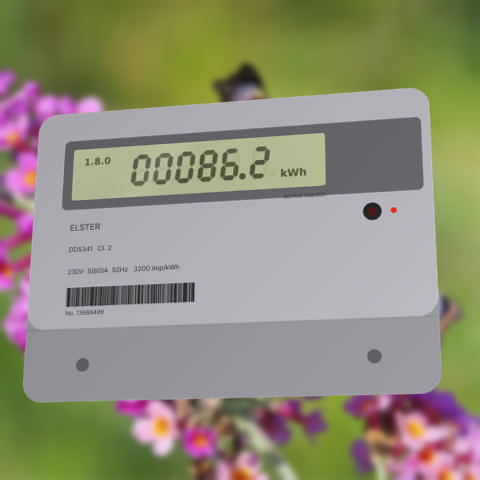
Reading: 86.2; kWh
